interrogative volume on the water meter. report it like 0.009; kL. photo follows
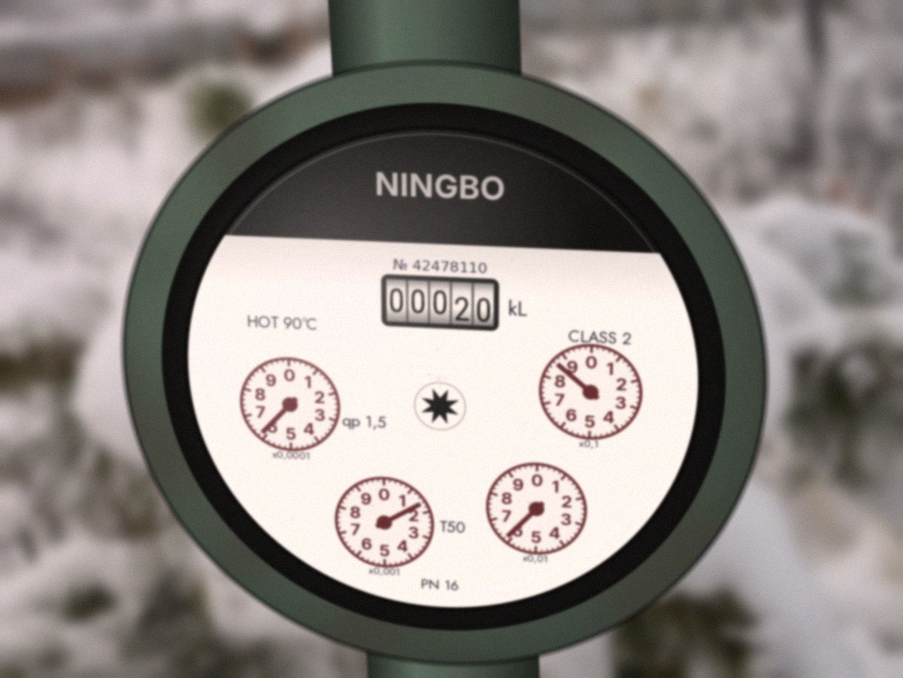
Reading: 19.8616; kL
